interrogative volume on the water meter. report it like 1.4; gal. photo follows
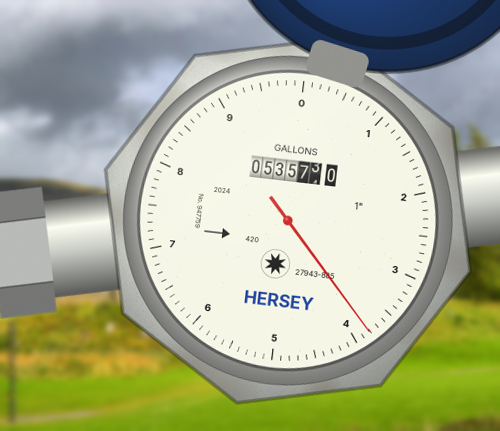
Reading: 535733.8; gal
